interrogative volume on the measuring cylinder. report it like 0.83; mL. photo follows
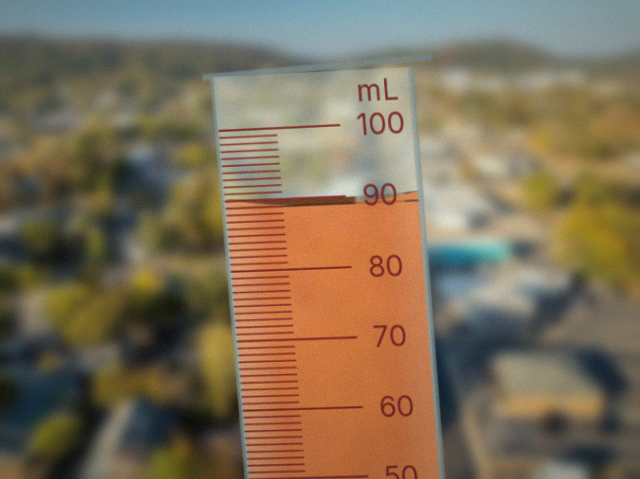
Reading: 89; mL
